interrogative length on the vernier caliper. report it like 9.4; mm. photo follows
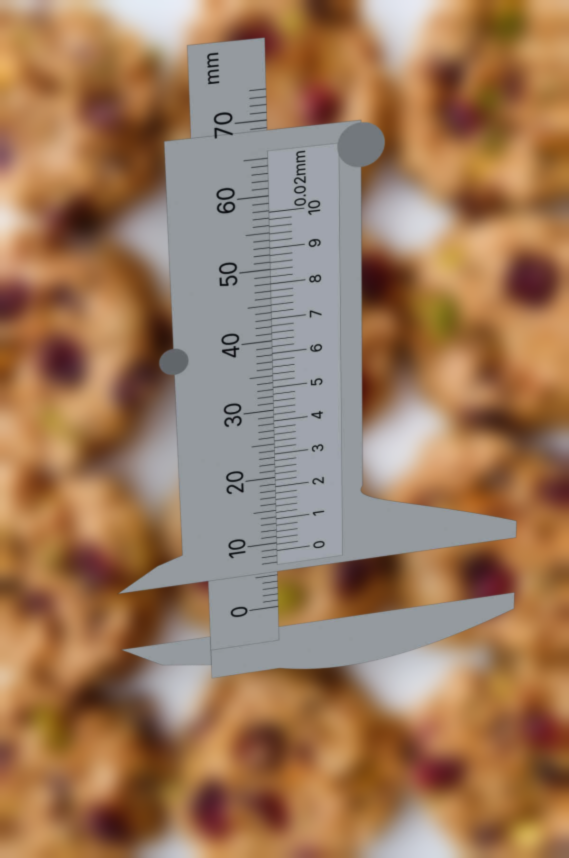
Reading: 8.8; mm
